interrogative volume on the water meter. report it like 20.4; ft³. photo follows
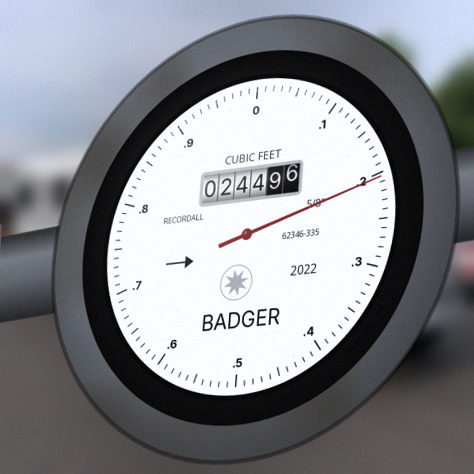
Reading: 24496.20; ft³
